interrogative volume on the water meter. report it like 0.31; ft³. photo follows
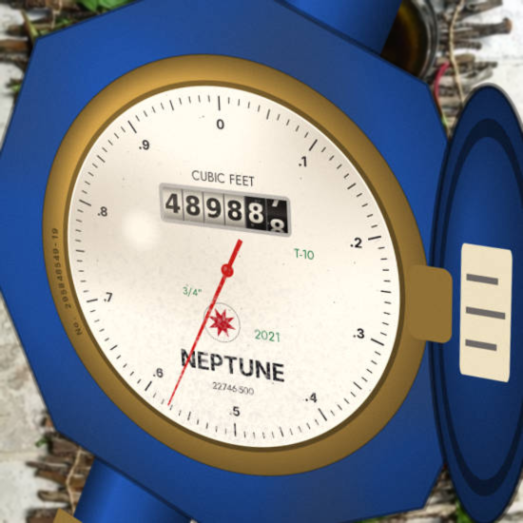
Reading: 489887.57; ft³
